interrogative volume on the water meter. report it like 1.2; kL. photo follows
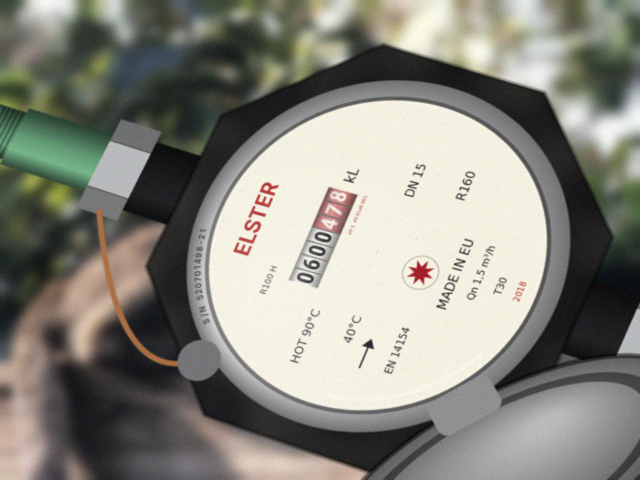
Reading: 600.478; kL
